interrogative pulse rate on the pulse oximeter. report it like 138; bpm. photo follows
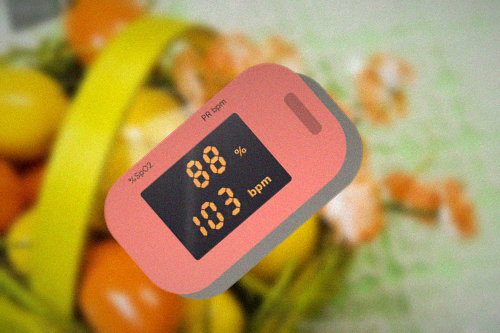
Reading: 103; bpm
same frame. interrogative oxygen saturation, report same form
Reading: 88; %
